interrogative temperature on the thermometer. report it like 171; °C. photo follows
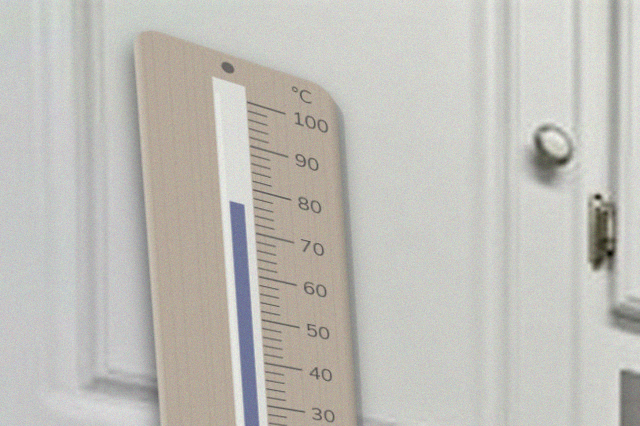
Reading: 76; °C
